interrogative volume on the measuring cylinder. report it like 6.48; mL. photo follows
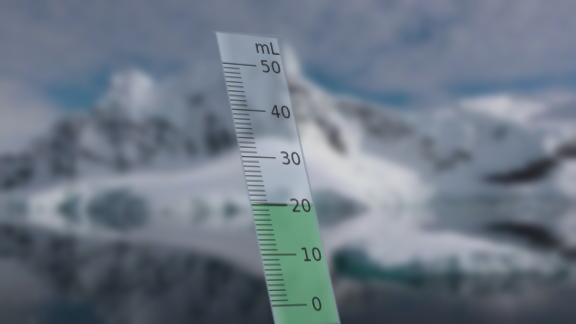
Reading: 20; mL
